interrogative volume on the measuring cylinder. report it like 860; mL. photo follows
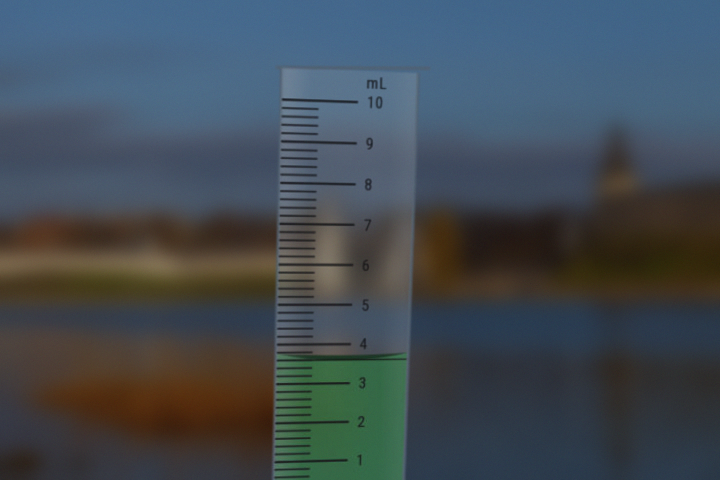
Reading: 3.6; mL
